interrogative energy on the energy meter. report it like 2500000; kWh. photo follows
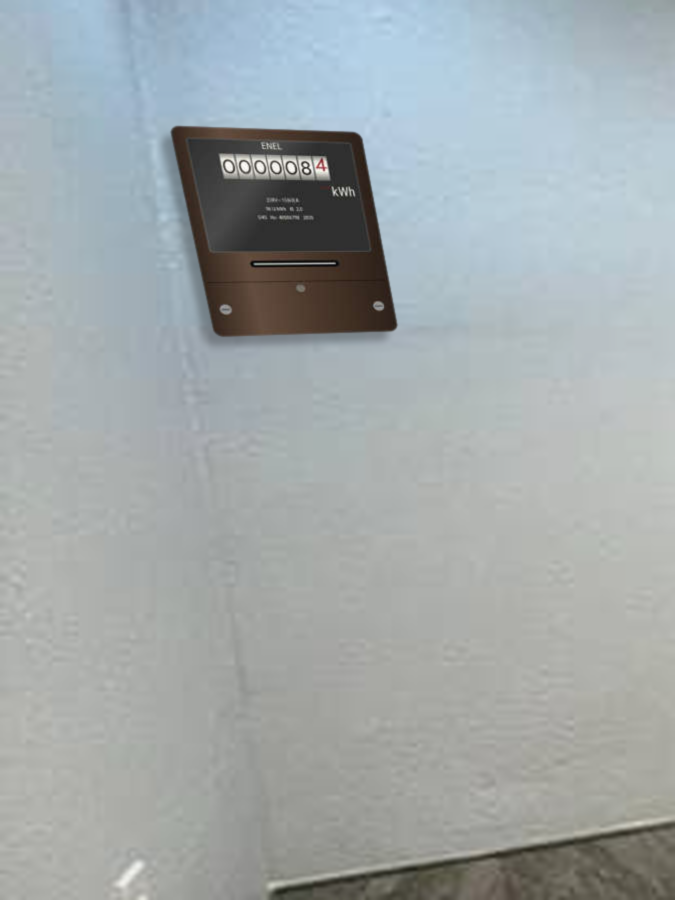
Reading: 8.4; kWh
